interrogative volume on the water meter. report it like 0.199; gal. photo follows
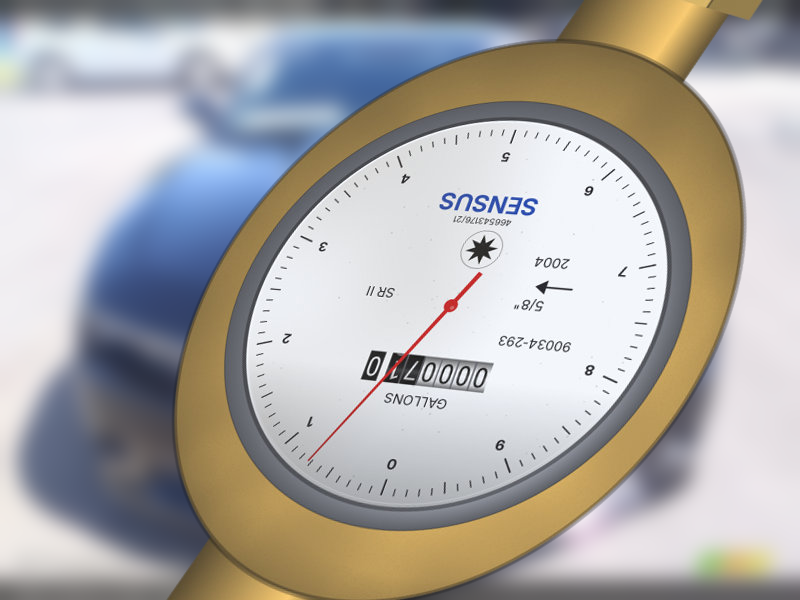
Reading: 710.7; gal
